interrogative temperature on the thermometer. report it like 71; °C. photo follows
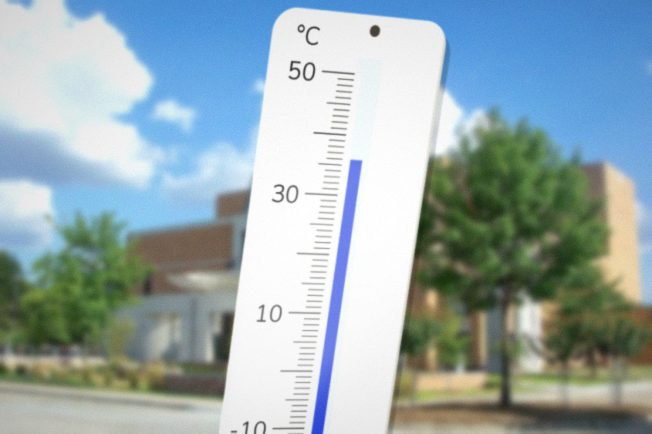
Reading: 36; °C
